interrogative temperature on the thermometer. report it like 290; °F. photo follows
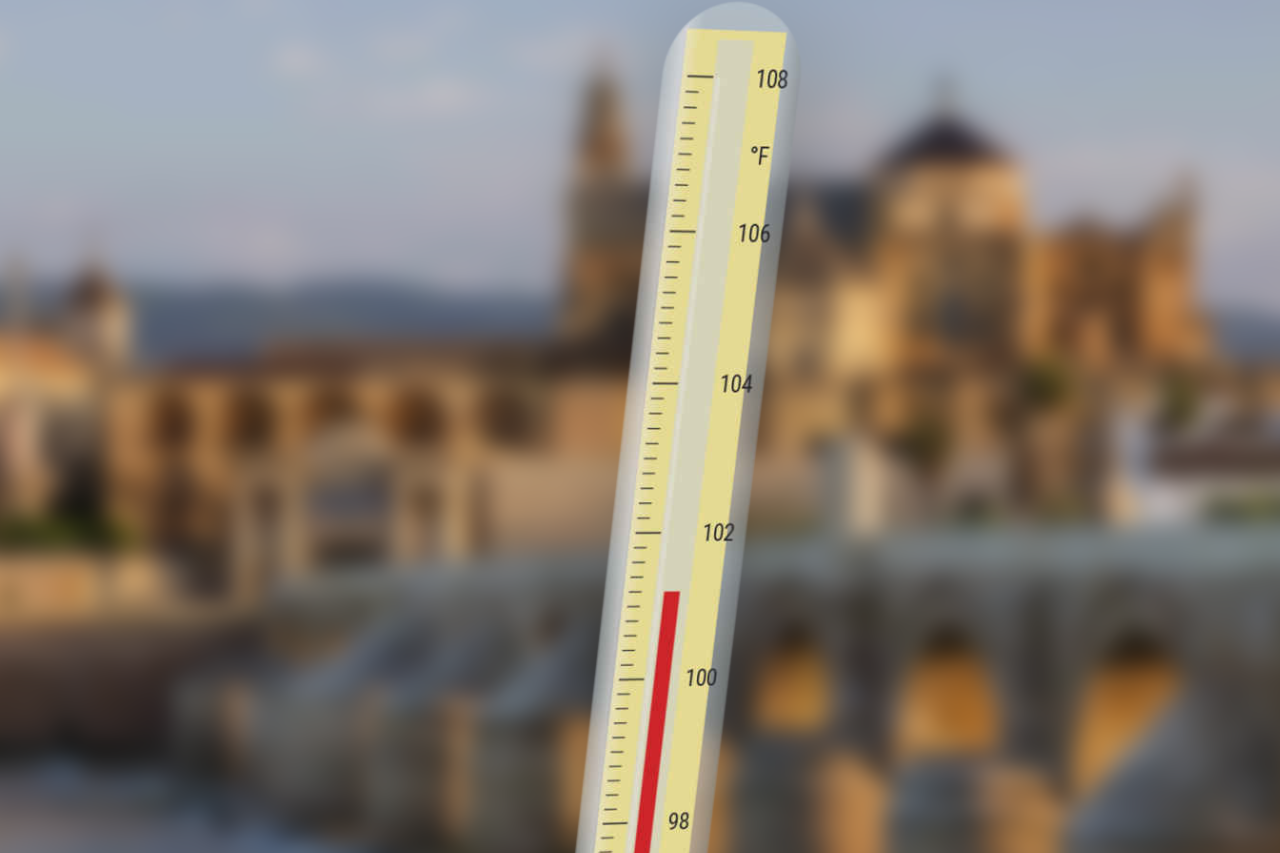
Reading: 101.2; °F
